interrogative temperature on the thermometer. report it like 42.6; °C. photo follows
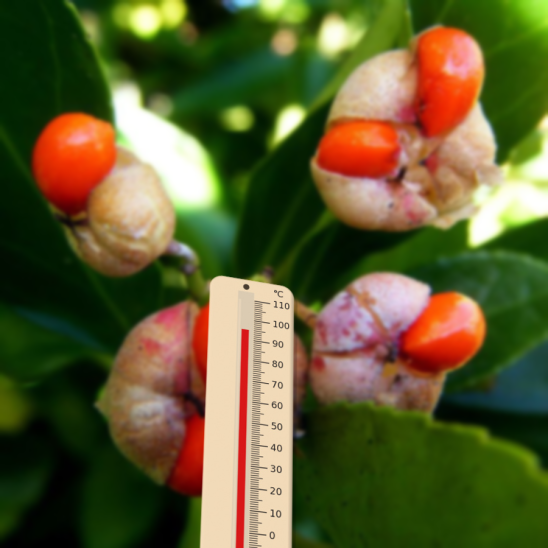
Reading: 95; °C
